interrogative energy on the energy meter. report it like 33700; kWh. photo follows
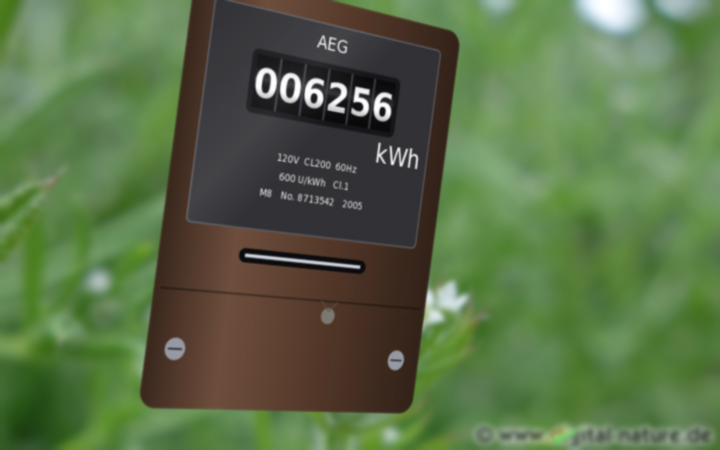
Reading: 6256; kWh
